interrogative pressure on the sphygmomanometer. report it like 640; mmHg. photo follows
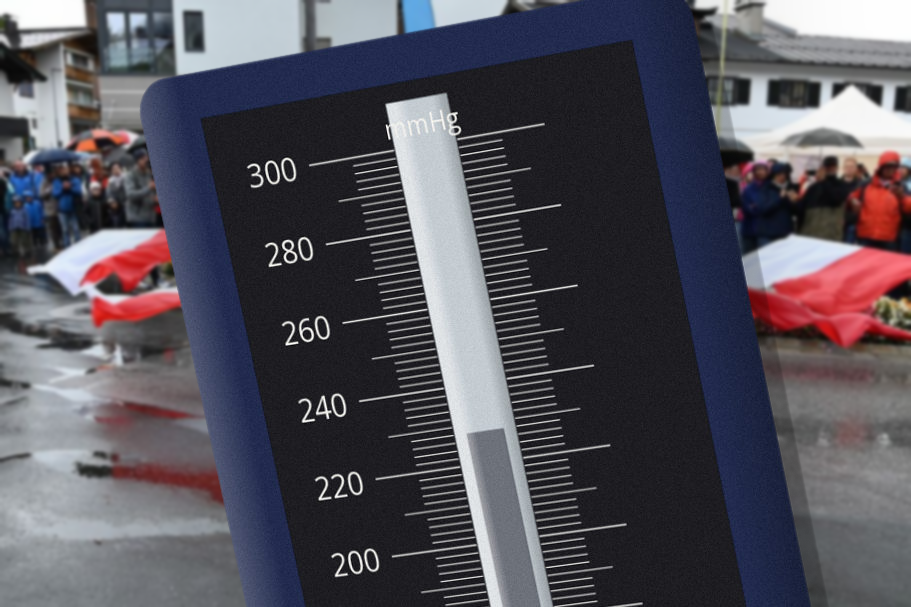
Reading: 228; mmHg
